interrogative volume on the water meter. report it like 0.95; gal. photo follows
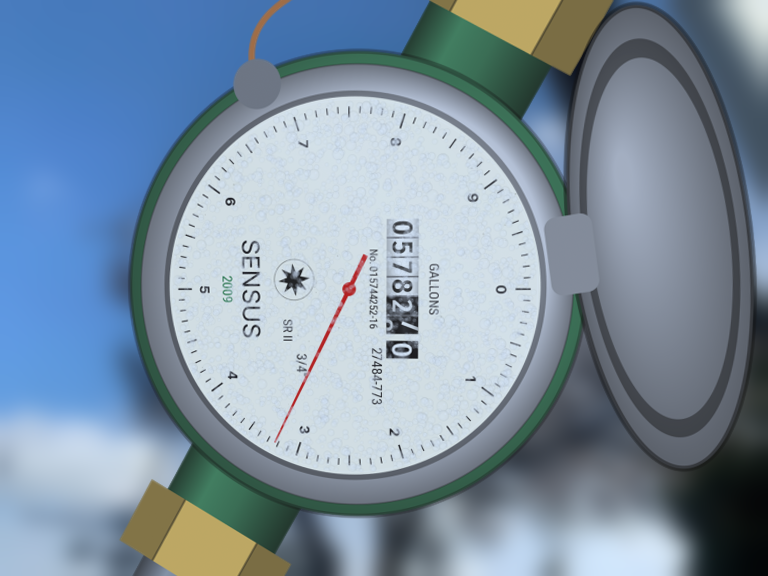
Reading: 578273.2; gal
